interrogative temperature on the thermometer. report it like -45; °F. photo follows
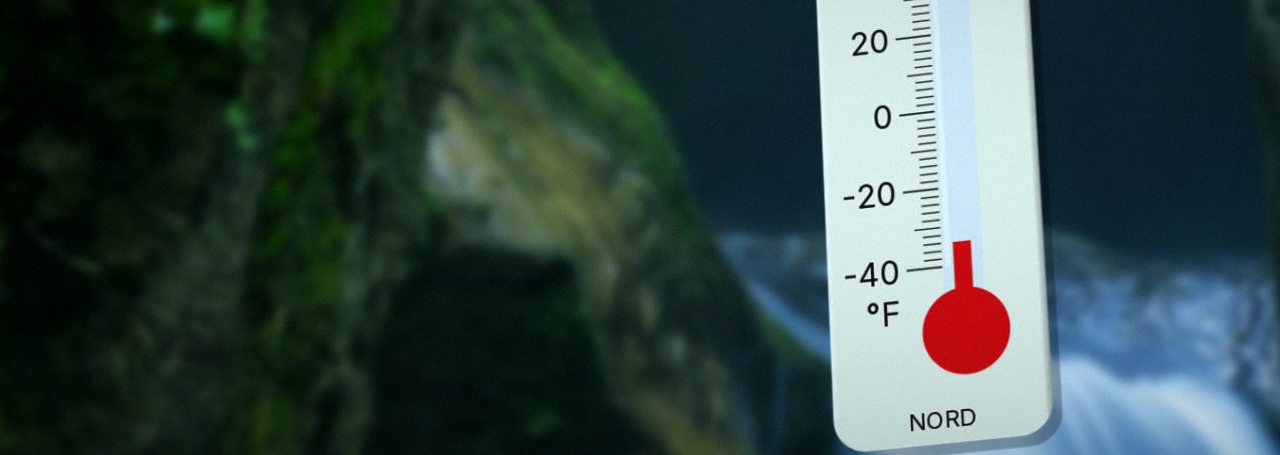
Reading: -34; °F
